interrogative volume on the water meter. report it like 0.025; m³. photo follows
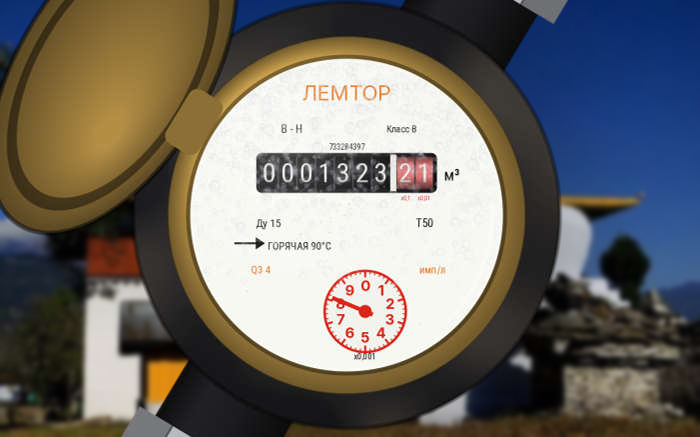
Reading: 1323.218; m³
